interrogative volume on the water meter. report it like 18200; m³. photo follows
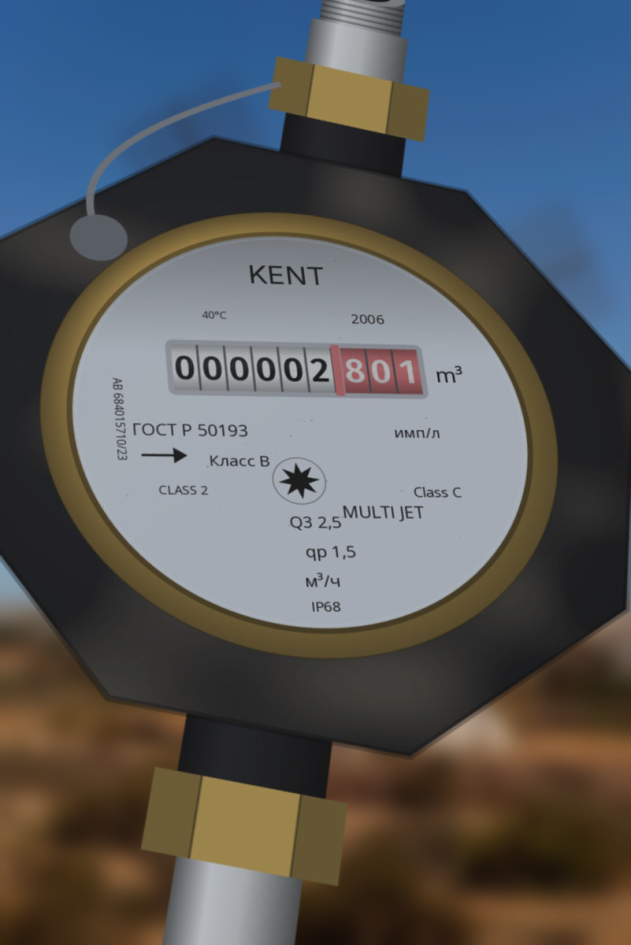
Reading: 2.801; m³
